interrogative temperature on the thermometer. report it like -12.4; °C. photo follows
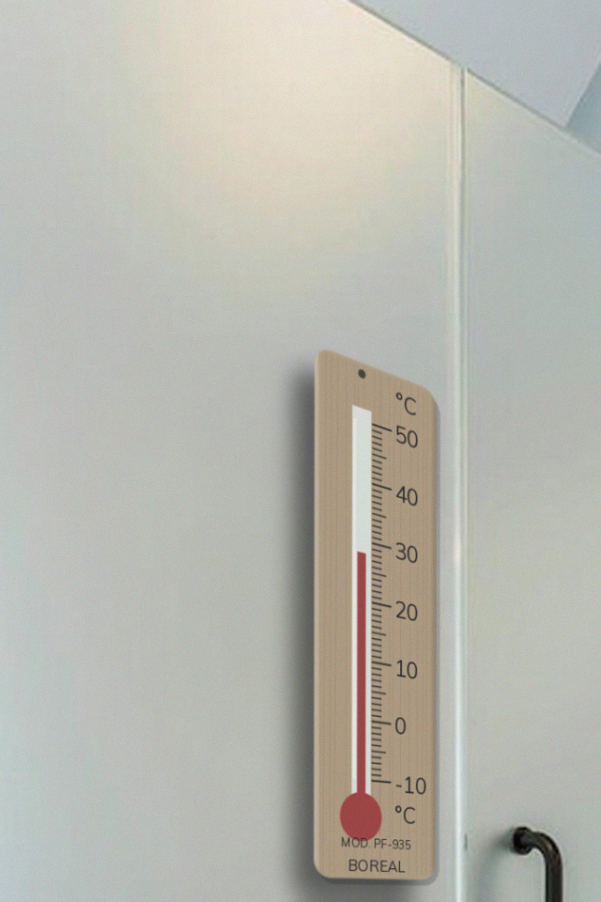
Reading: 28; °C
